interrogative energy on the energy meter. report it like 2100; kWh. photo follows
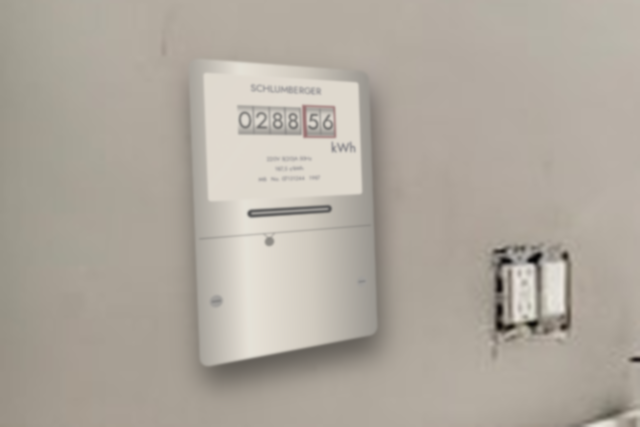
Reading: 288.56; kWh
